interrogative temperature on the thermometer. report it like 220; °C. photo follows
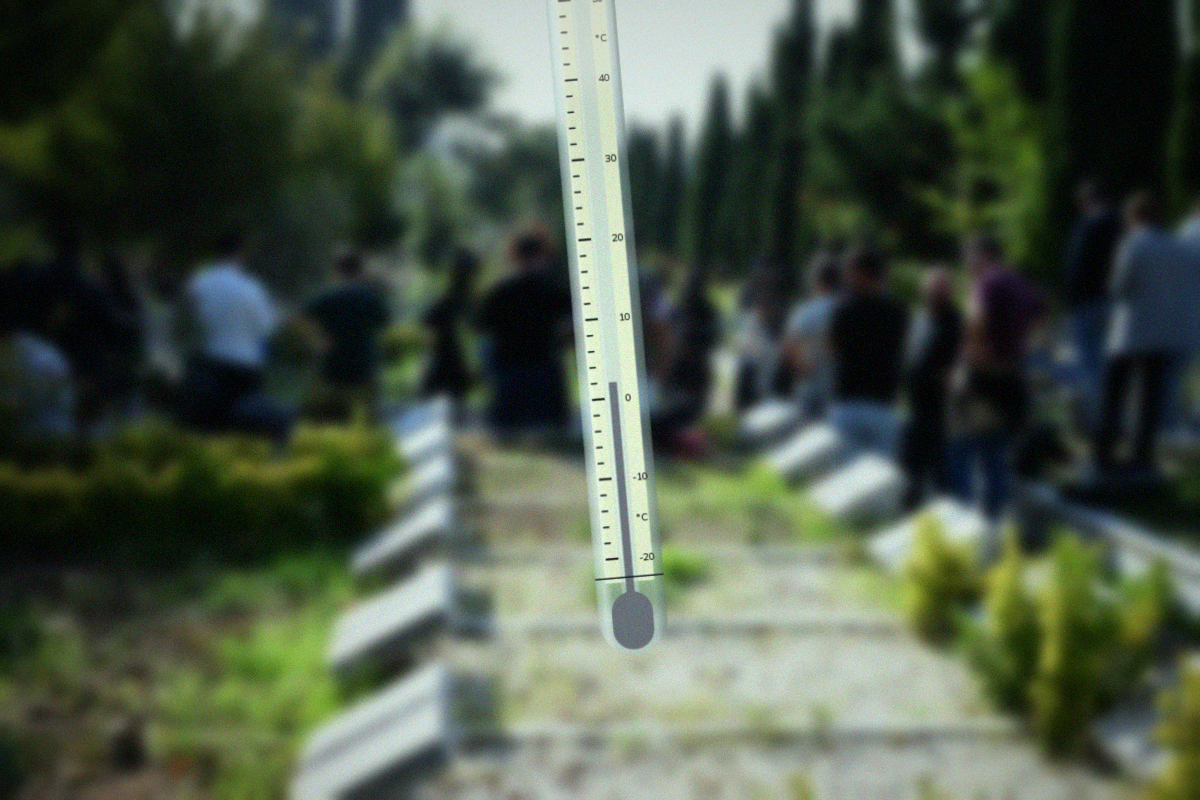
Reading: 2; °C
